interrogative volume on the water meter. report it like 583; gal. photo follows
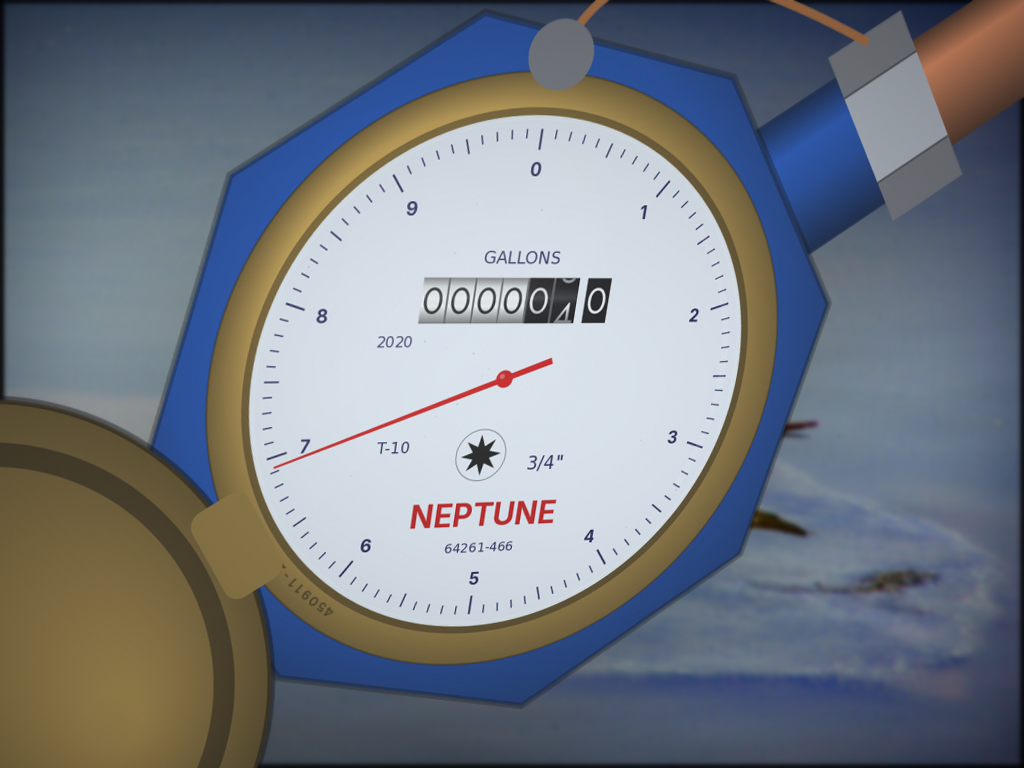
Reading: 36.9; gal
